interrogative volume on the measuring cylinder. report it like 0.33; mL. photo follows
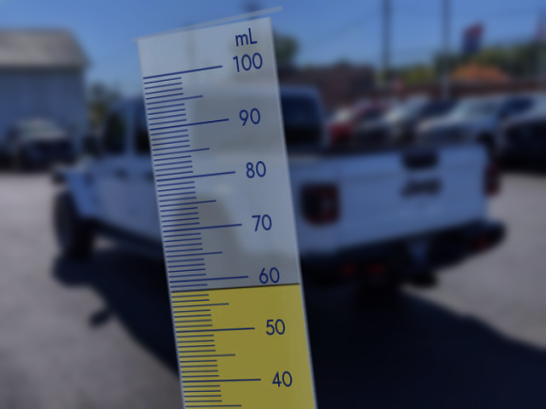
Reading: 58; mL
